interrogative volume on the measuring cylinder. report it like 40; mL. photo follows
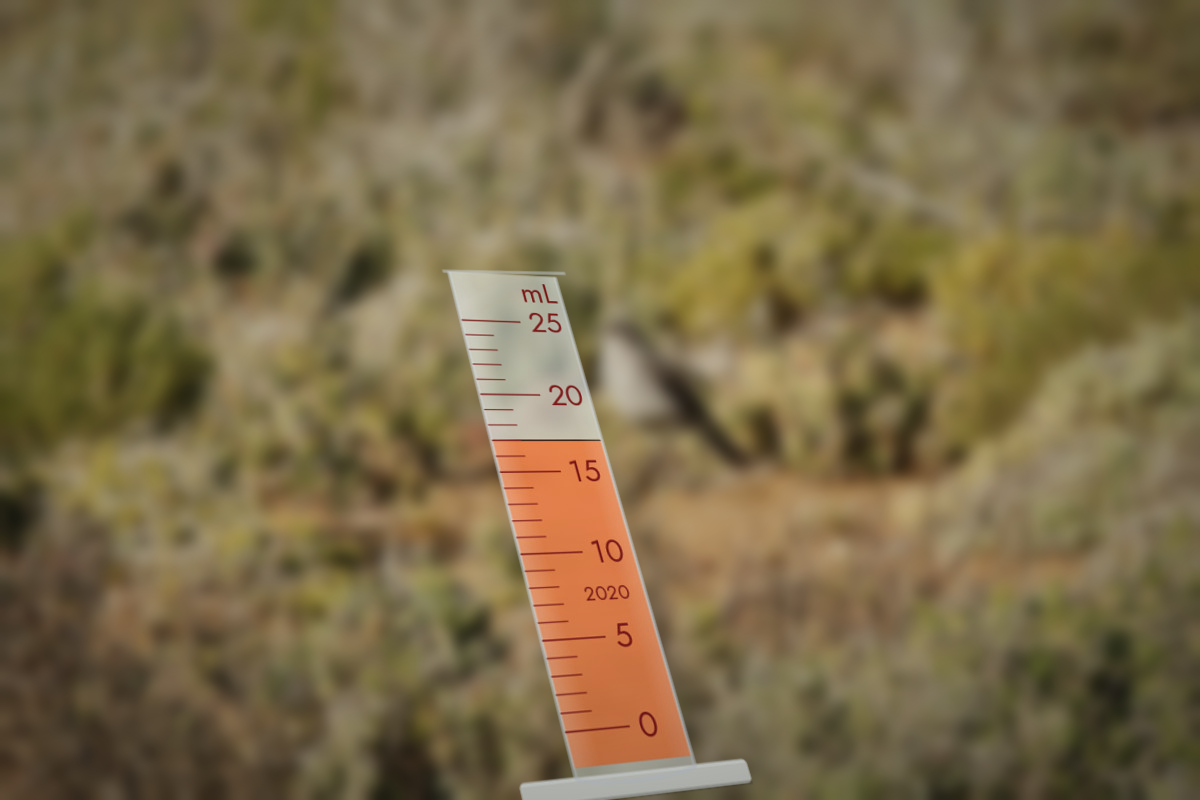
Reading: 17; mL
